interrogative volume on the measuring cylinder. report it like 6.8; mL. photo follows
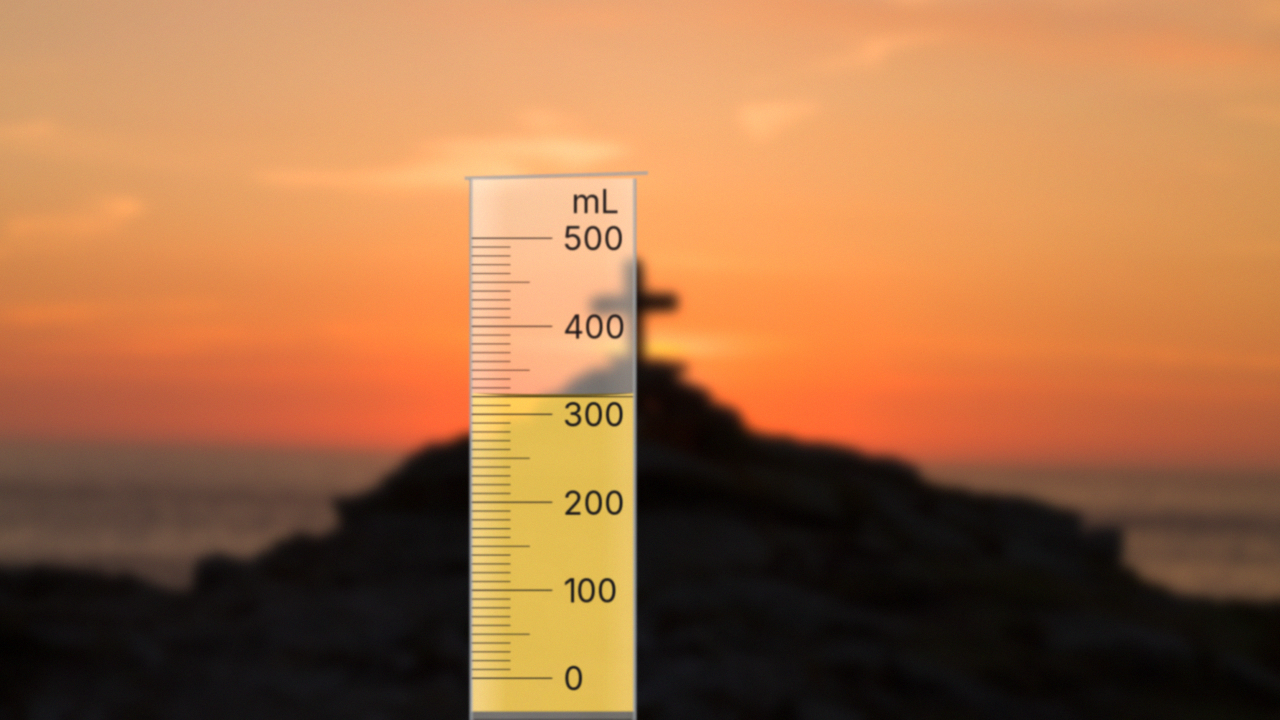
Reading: 320; mL
